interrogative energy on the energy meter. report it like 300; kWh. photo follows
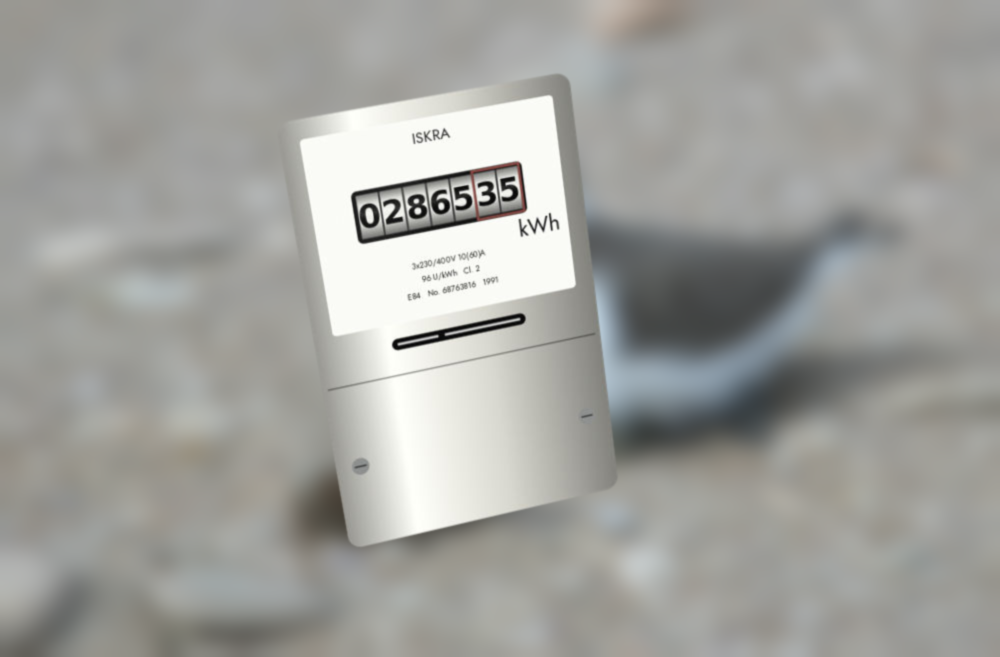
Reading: 2865.35; kWh
